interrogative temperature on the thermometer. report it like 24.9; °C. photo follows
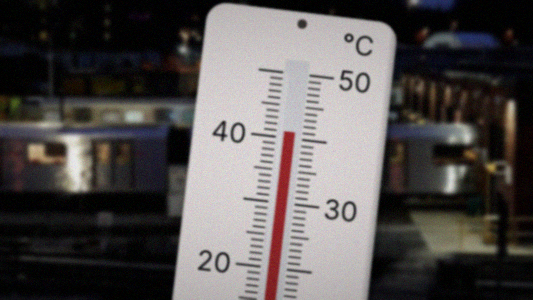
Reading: 41; °C
